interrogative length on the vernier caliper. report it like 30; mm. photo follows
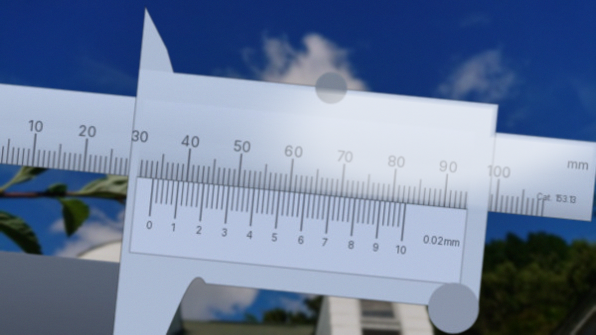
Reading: 33.5; mm
